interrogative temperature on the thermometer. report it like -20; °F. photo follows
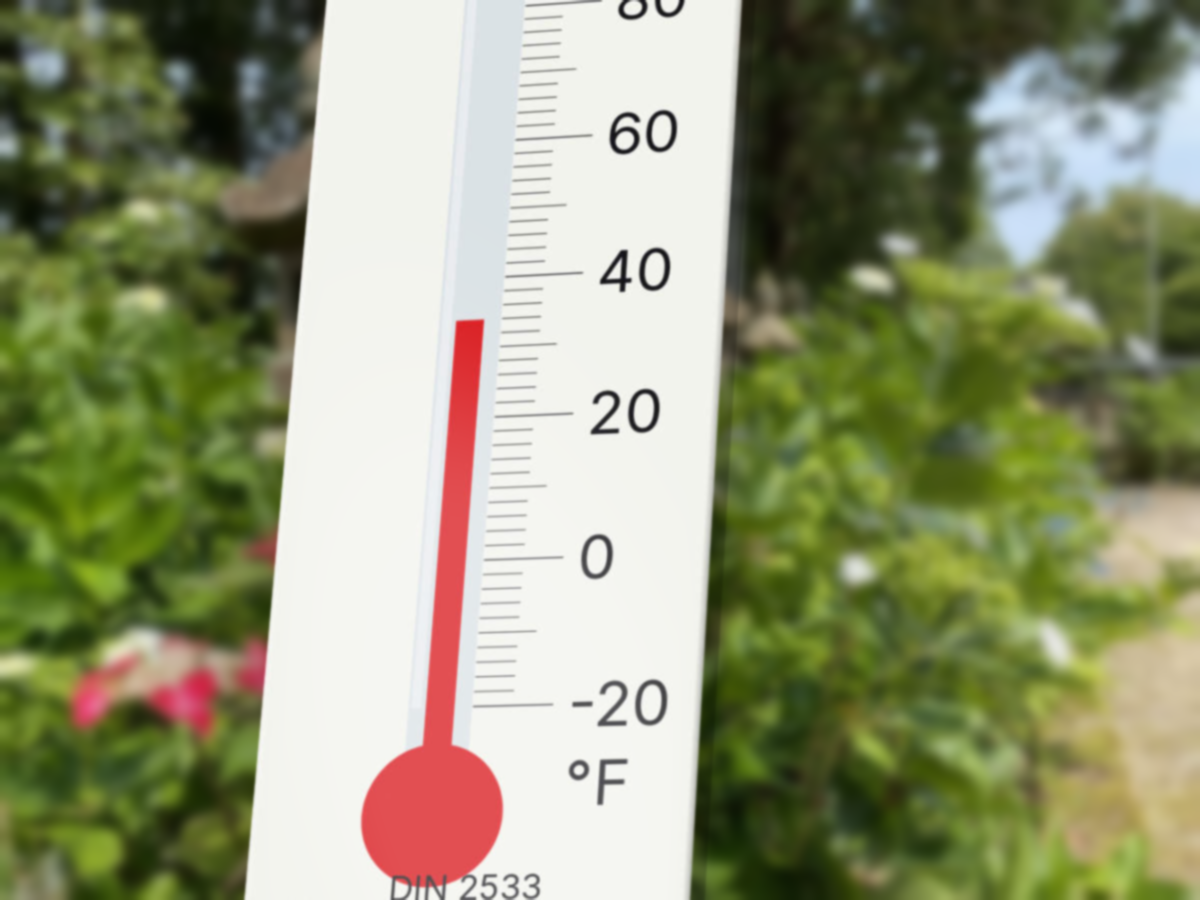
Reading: 34; °F
